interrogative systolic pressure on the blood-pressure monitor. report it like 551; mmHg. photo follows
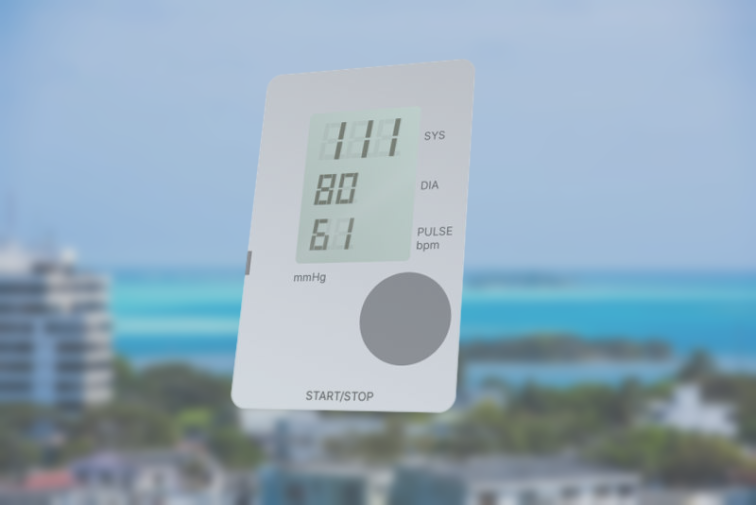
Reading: 111; mmHg
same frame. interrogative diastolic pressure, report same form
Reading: 80; mmHg
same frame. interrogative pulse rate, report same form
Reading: 61; bpm
